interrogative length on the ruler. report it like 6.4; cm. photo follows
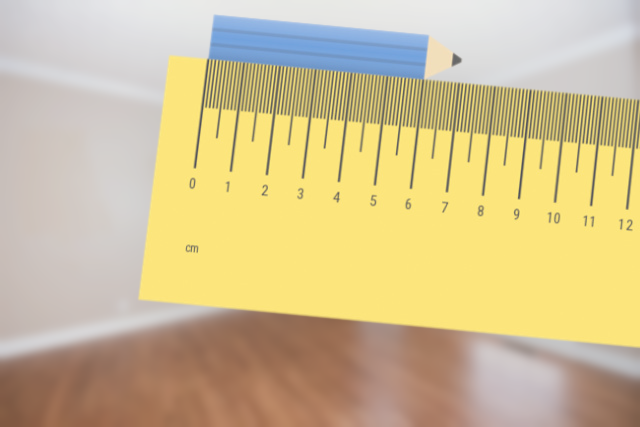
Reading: 7; cm
